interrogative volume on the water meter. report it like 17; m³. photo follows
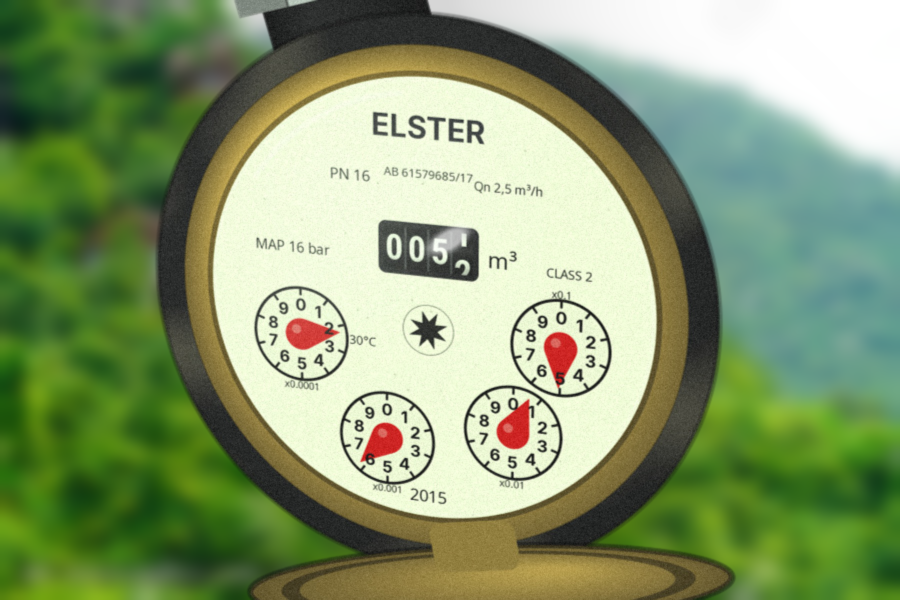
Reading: 51.5062; m³
